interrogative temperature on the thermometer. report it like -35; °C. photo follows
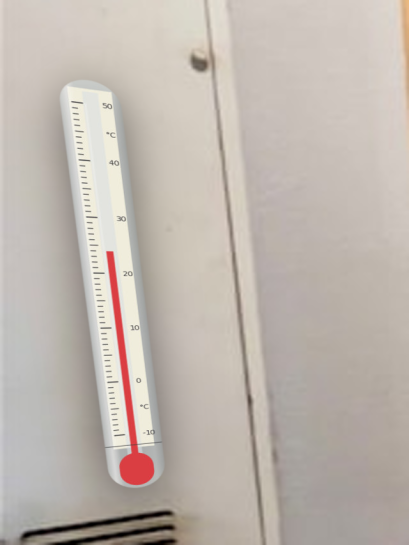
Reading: 24; °C
